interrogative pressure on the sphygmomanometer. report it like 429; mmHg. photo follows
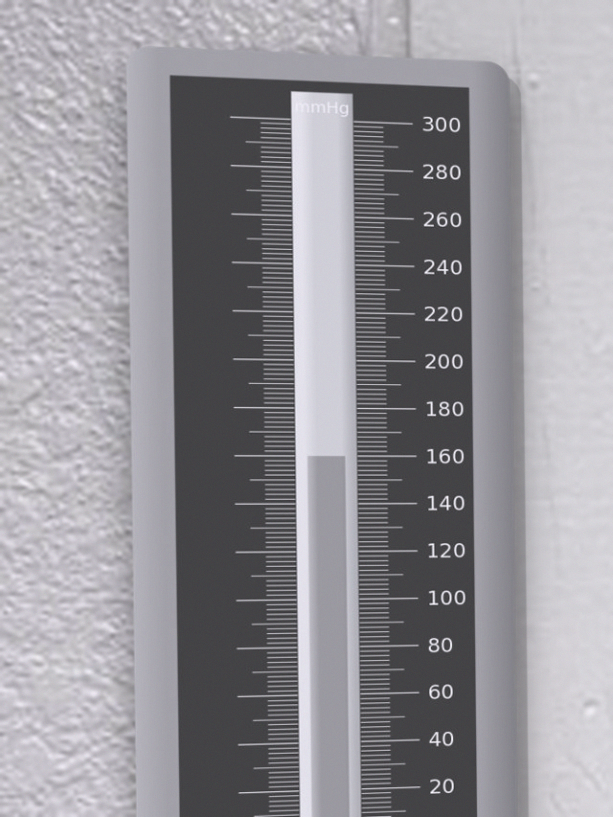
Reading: 160; mmHg
